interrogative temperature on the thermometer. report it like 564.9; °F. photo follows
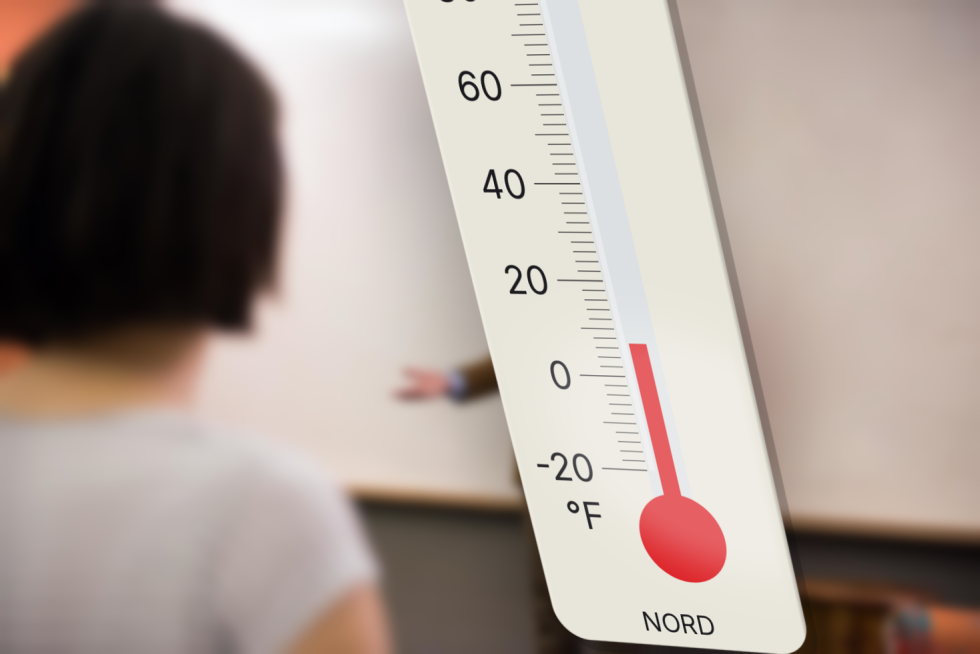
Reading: 7; °F
